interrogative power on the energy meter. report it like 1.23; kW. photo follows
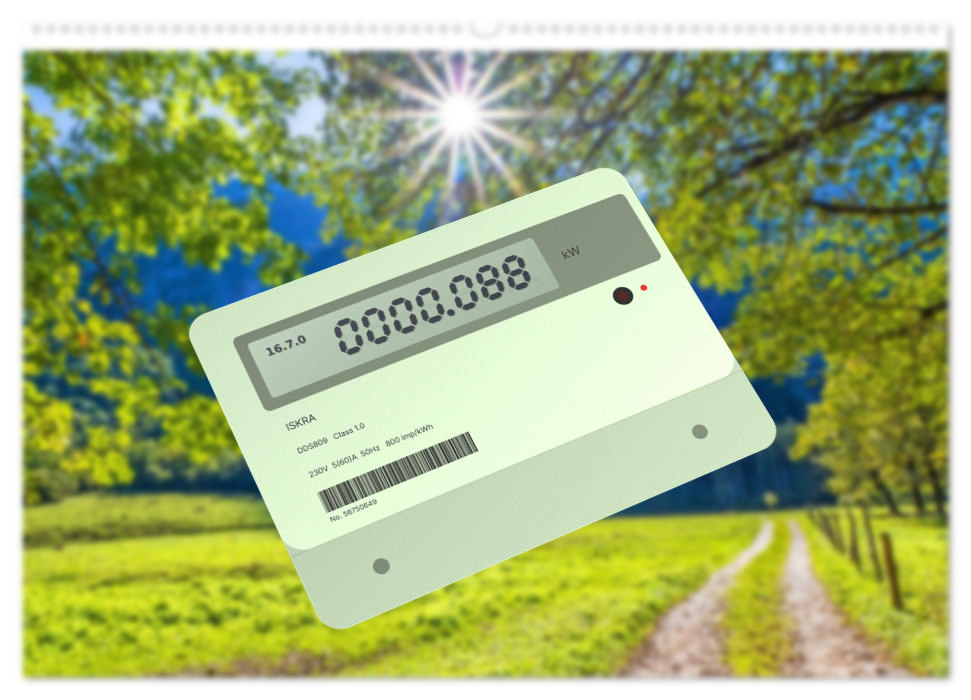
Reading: 0.088; kW
